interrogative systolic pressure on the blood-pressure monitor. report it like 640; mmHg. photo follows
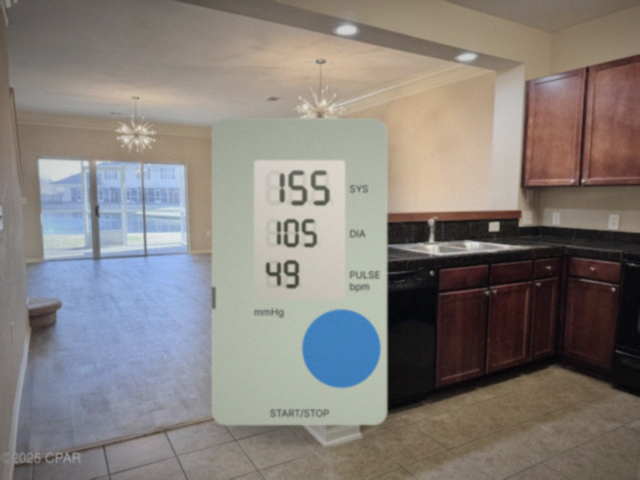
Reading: 155; mmHg
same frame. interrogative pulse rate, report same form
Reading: 49; bpm
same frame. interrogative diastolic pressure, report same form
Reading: 105; mmHg
